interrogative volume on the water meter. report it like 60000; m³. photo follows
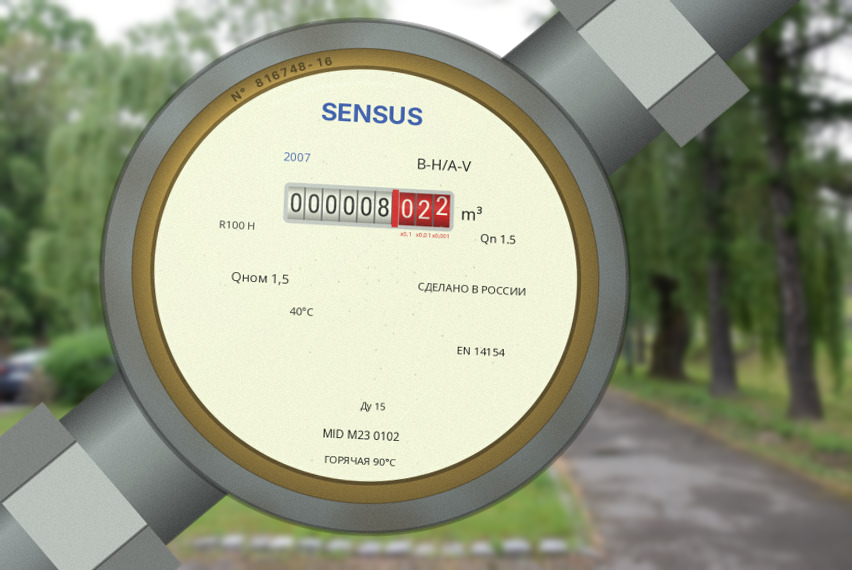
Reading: 8.022; m³
